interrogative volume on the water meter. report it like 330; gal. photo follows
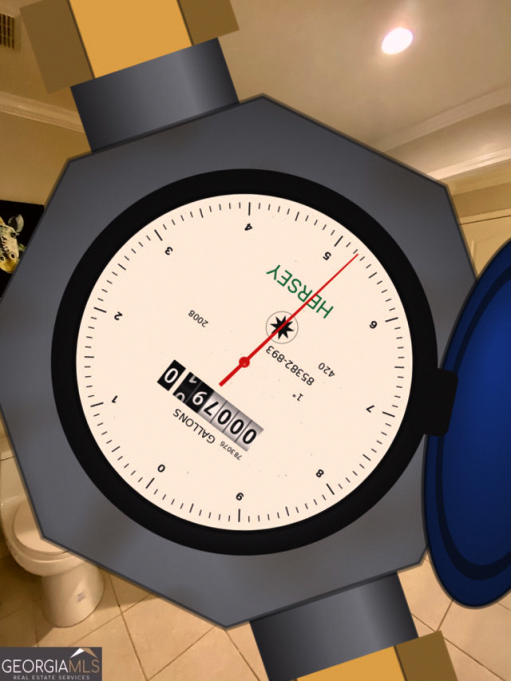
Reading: 7905.2; gal
